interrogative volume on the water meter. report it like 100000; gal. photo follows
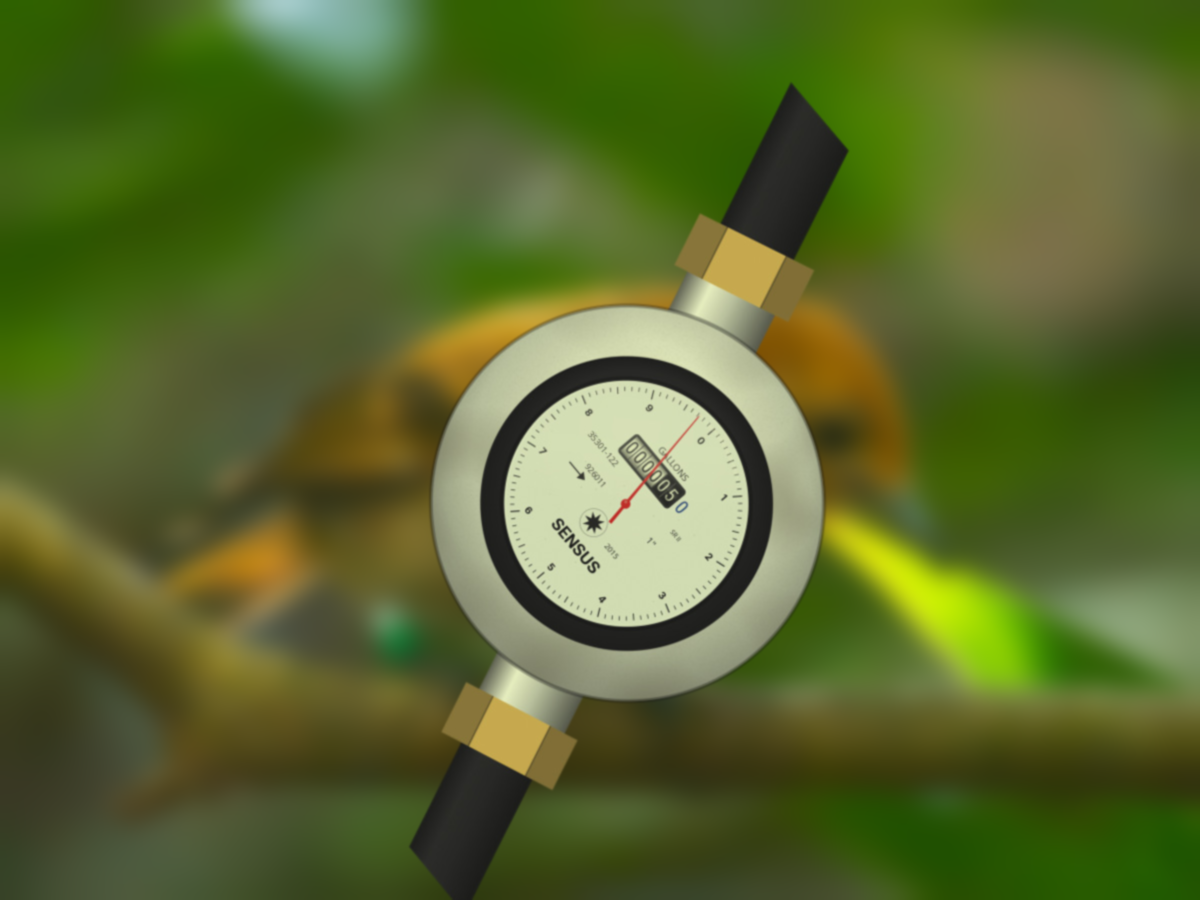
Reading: 49.7; gal
